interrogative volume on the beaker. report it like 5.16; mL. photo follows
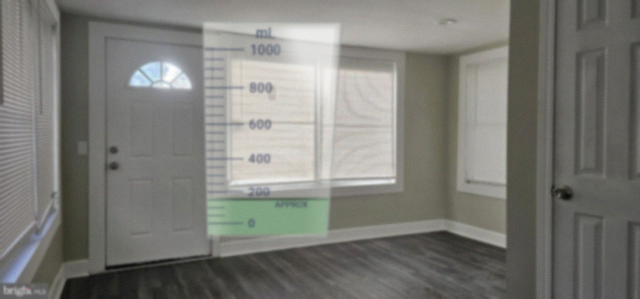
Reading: 150; mL
